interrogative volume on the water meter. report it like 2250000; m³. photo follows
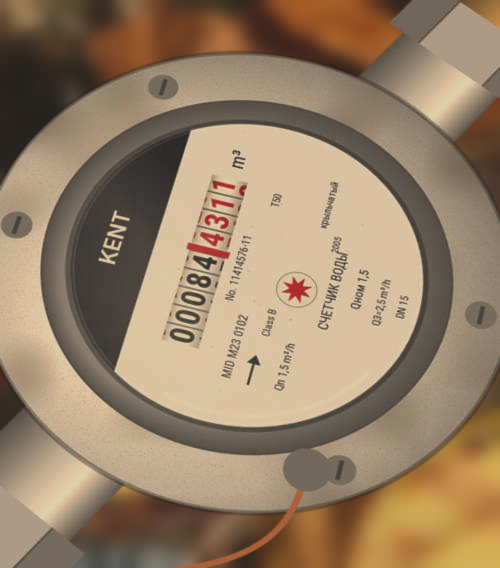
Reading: 84.4311; m³
